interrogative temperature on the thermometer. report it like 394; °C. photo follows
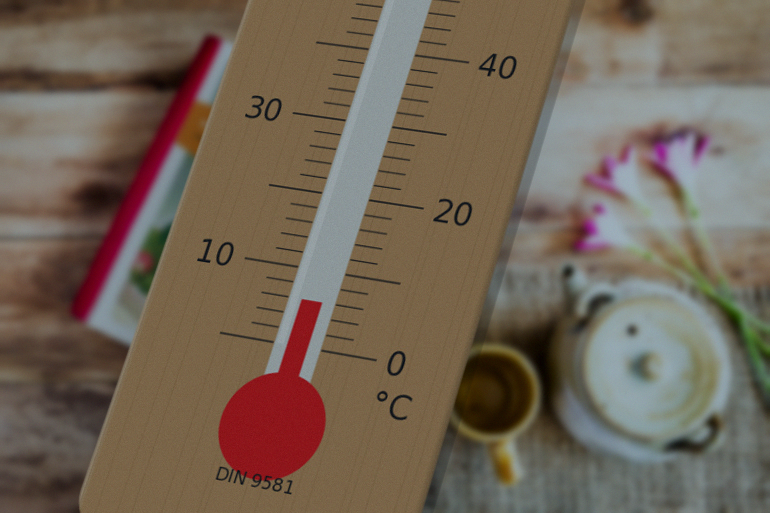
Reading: 6; °C
